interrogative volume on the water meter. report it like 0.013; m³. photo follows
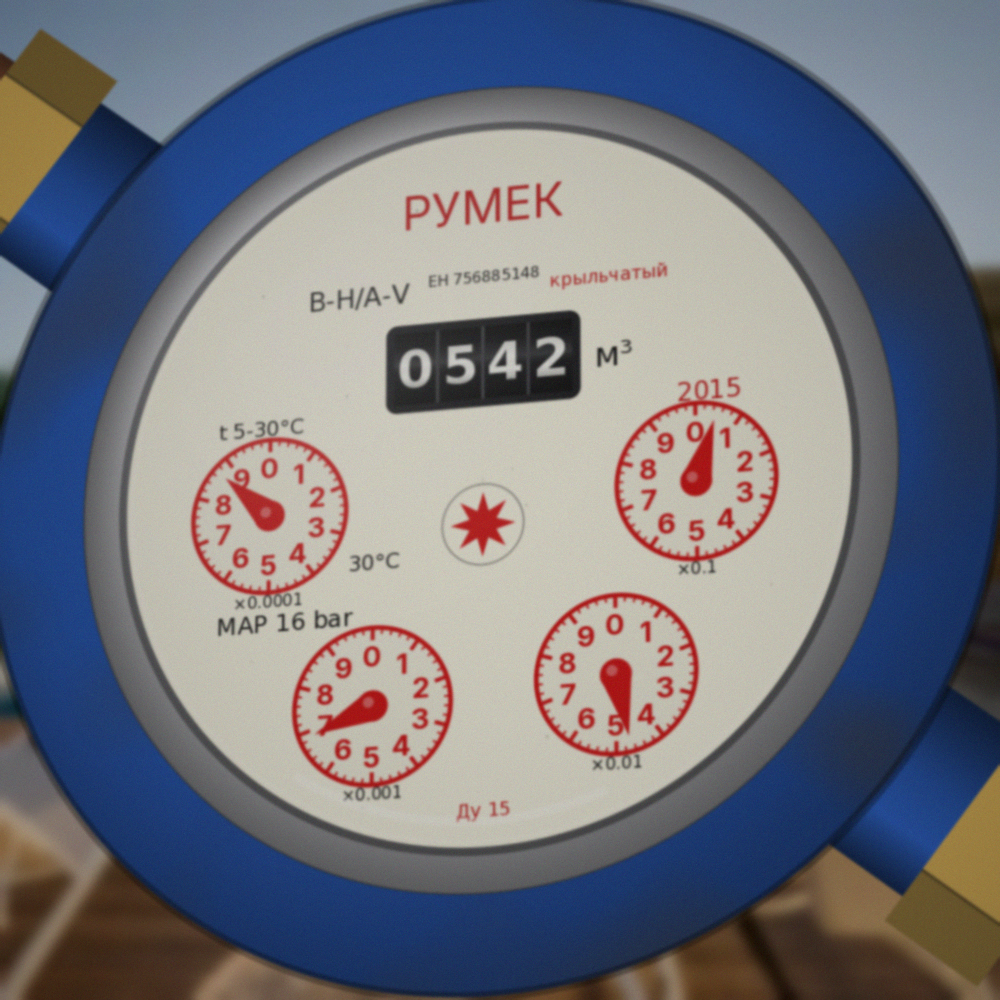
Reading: 542.0468; m³
